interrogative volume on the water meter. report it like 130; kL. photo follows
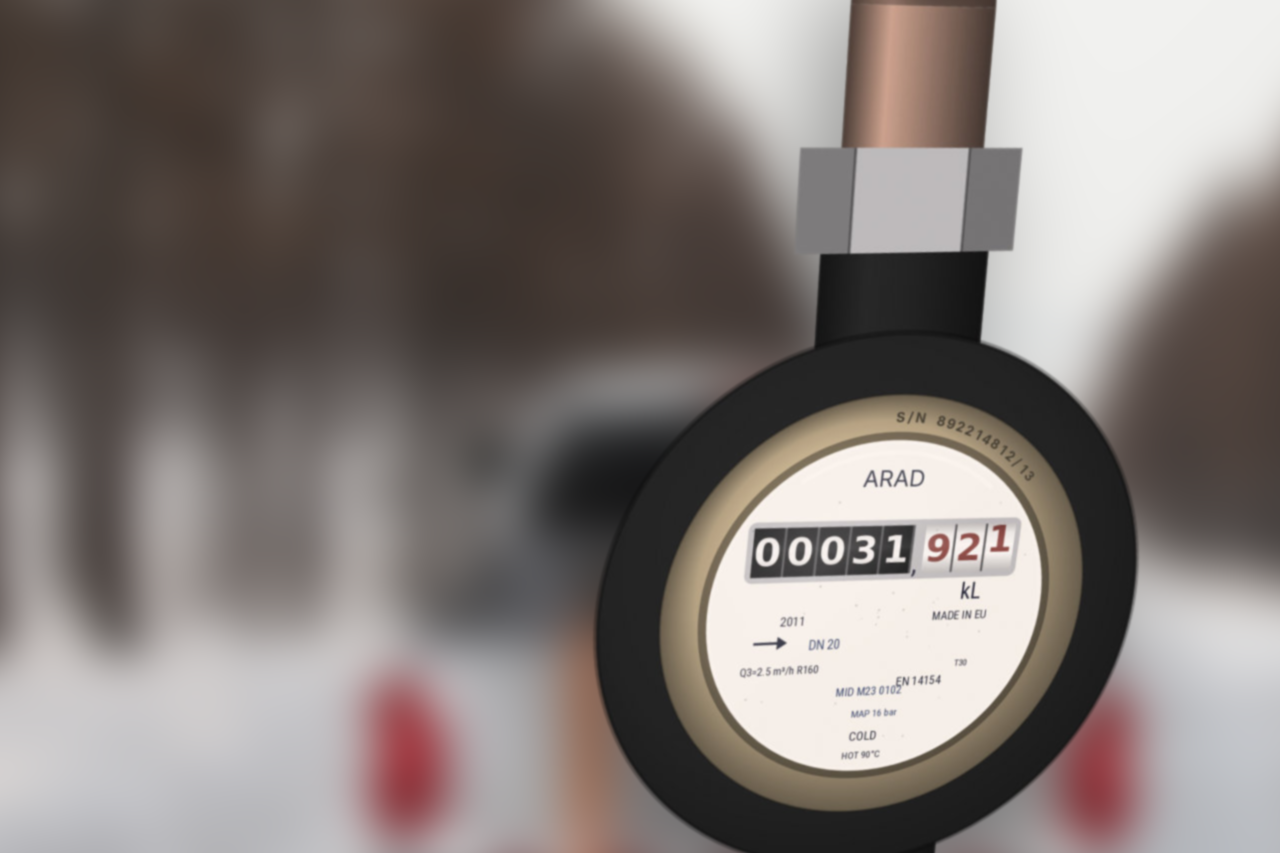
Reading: 31.921; kL
